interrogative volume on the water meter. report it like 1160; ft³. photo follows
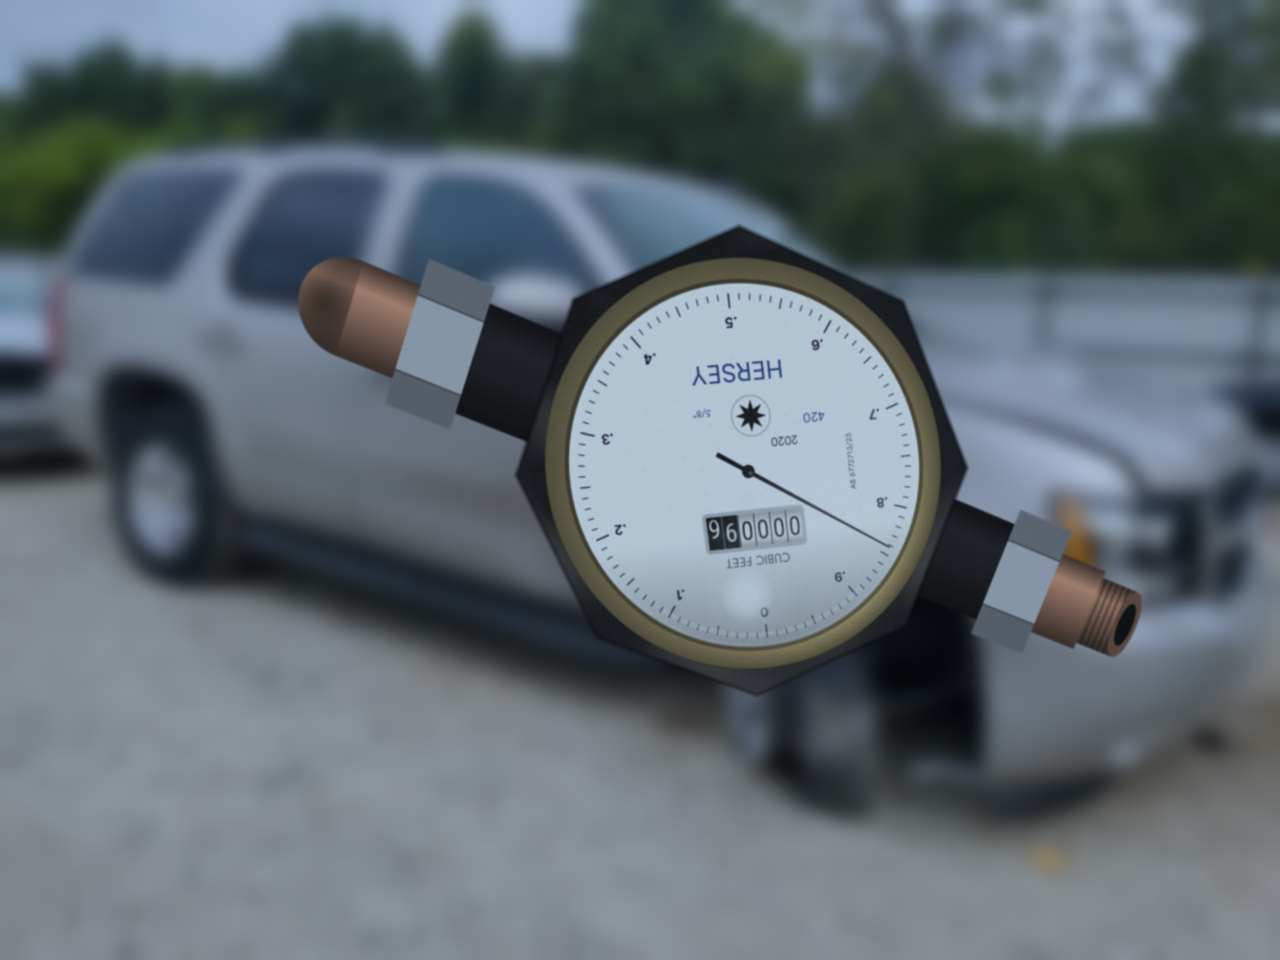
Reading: 95.84; ft³
